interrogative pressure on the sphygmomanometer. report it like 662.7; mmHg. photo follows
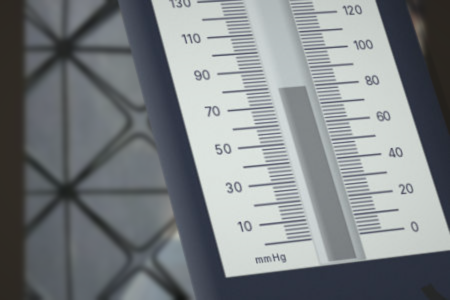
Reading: 80; mmHg
